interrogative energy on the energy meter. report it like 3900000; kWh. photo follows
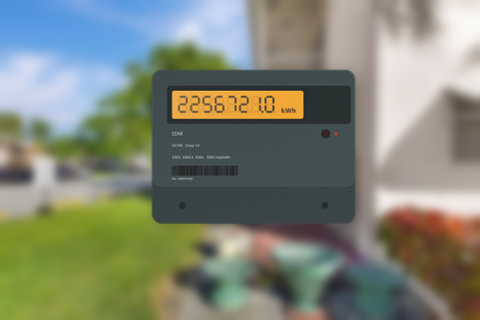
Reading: 2256721.0; kWh
